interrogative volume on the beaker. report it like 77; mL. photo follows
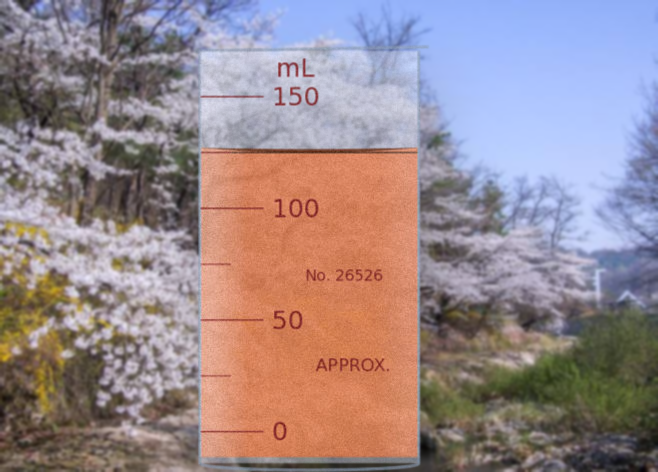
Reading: 125; mL
